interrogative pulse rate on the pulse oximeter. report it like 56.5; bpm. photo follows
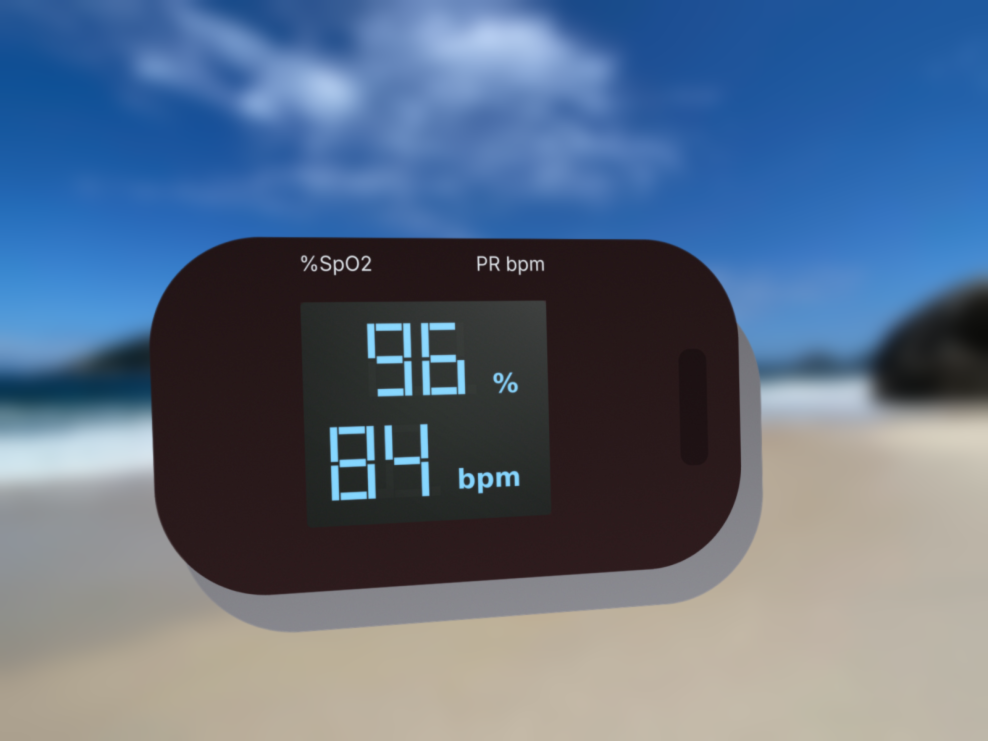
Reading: 84; bpm
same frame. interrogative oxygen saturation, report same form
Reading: 96; %
